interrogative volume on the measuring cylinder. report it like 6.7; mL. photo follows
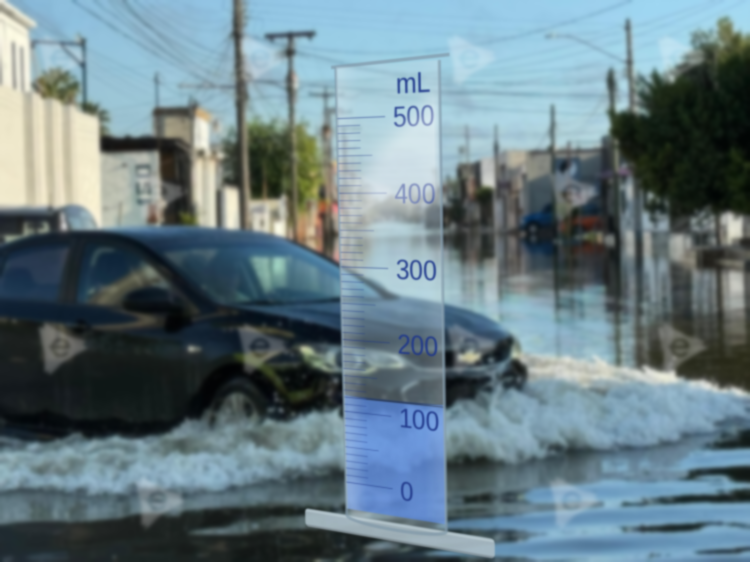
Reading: 120; mL
